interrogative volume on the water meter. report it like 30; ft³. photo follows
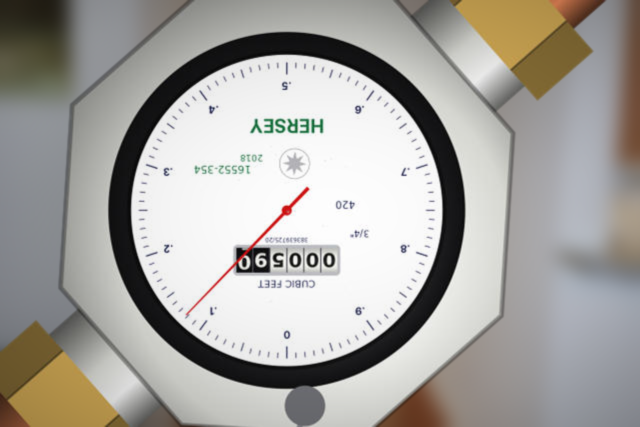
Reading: 590.12; ft³
